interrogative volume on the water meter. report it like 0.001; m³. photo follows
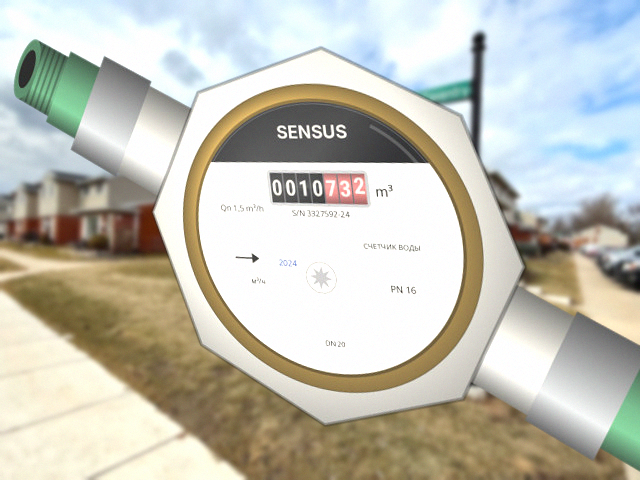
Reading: 10.732; m³
